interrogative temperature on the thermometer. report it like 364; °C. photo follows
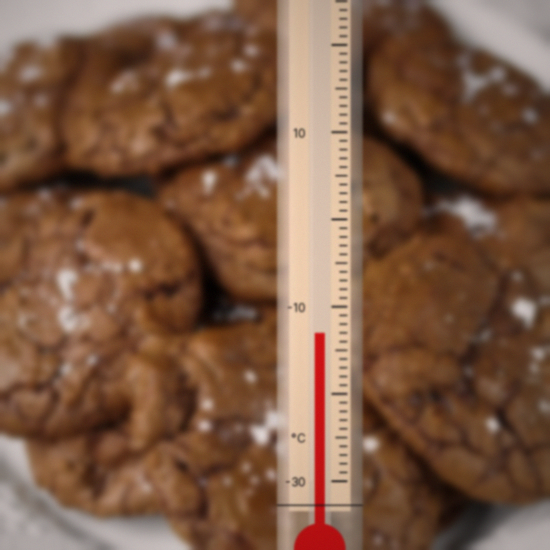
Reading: -13; °C
